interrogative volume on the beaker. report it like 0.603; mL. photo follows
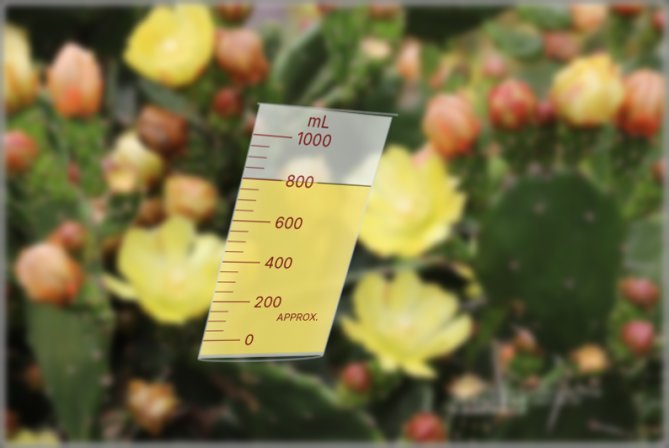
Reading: 800; mL
